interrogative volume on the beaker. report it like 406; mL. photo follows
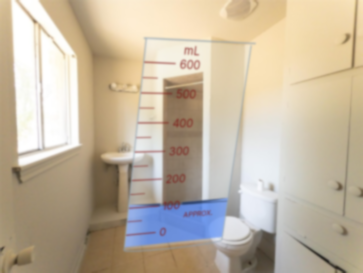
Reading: 100; mL
